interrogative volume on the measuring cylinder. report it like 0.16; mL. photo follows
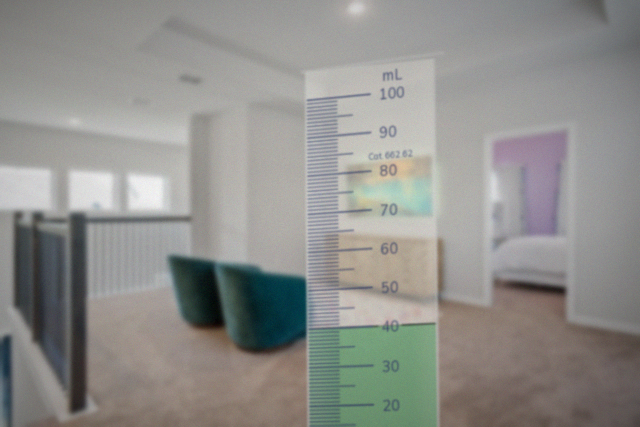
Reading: 40; mL
